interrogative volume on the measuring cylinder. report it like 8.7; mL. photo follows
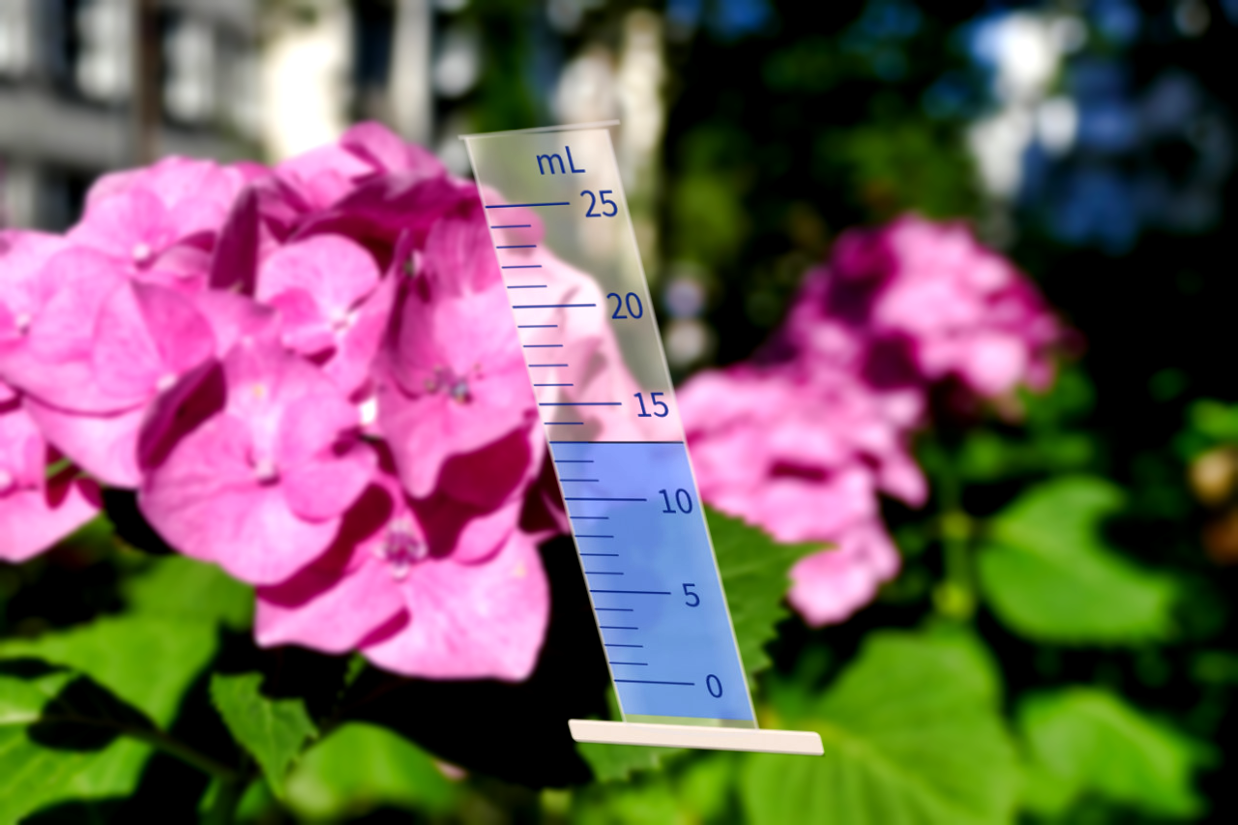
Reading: 13; mL
